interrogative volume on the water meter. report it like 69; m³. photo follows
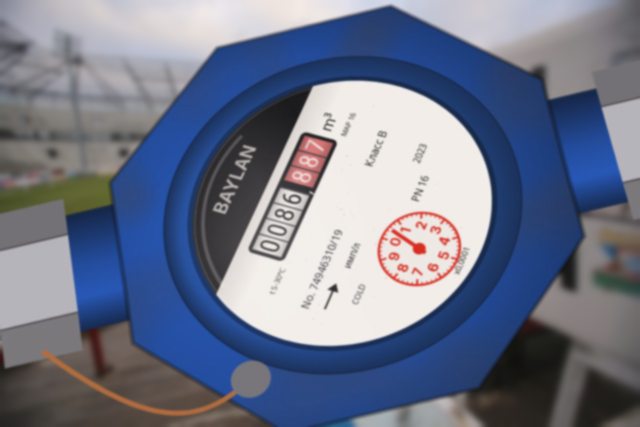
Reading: 86.8870; m³
